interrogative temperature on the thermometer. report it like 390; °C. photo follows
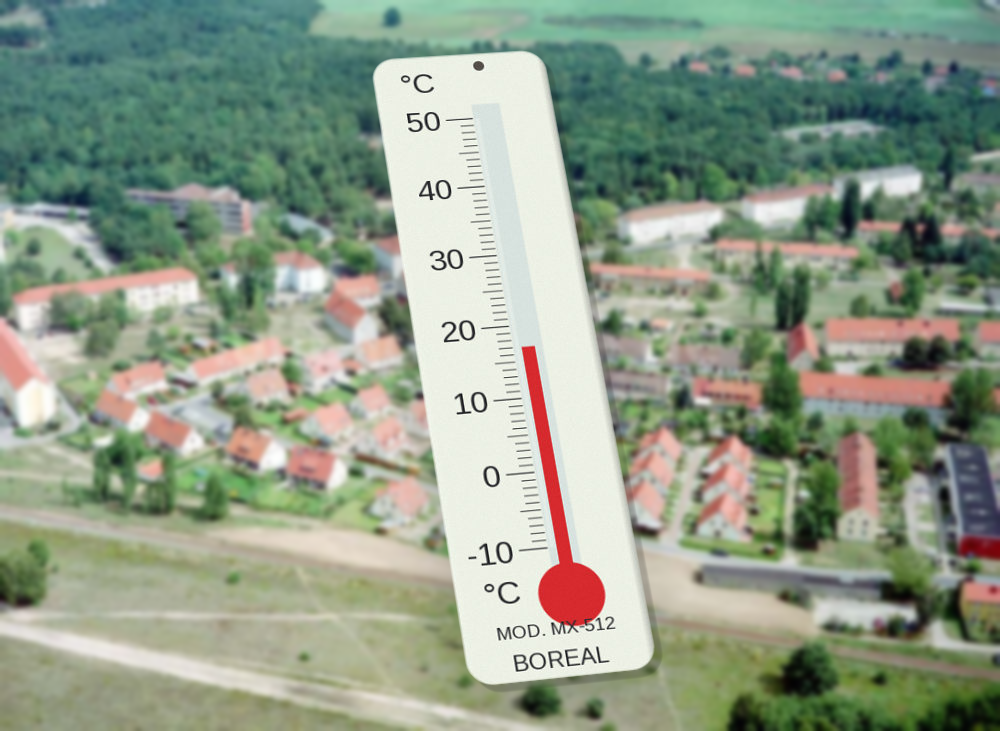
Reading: 17; °C
